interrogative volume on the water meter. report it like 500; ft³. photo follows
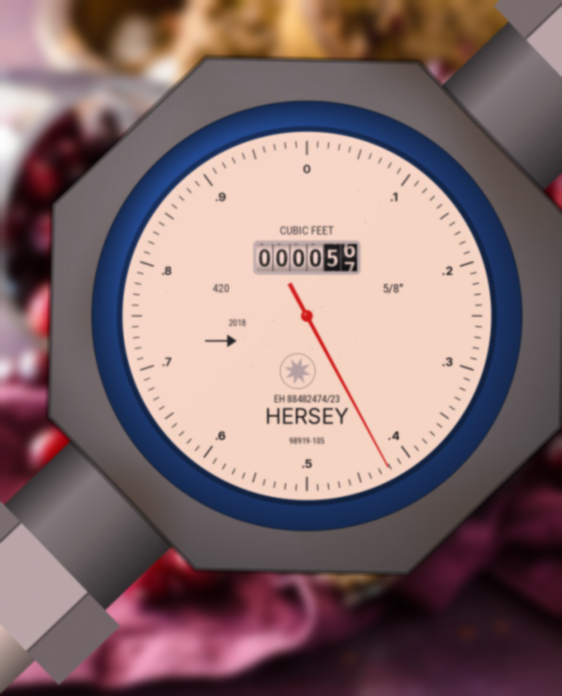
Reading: 56.42; ft³
